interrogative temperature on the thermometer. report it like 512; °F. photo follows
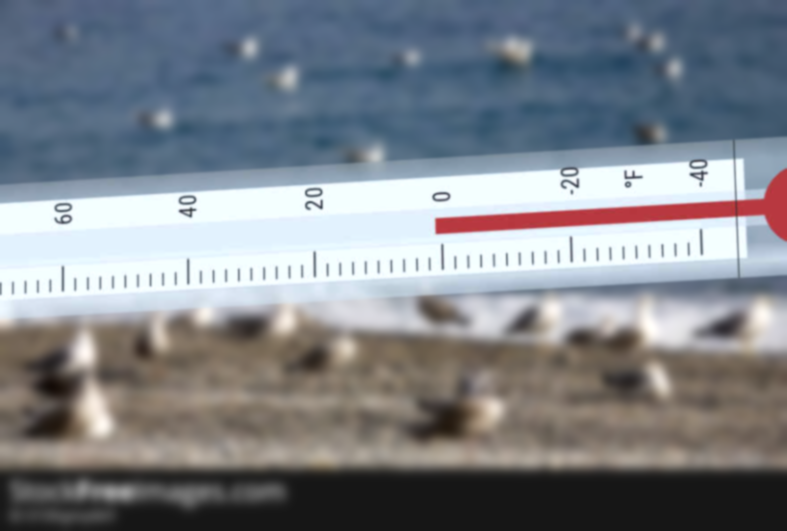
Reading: 1; °F
